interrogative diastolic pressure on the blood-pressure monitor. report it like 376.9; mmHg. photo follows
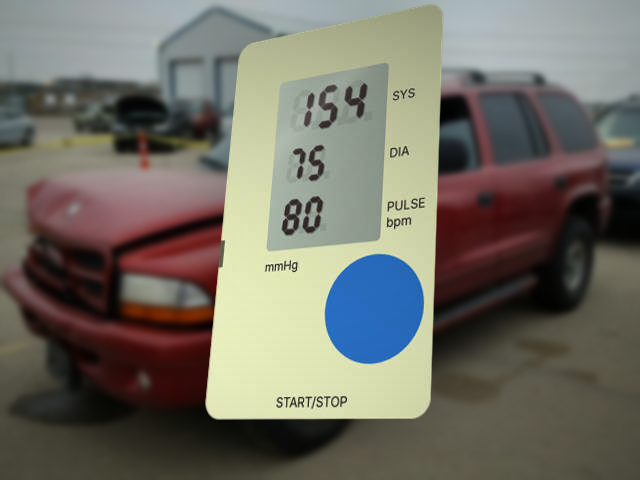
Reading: 75; mmHg
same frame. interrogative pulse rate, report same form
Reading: 80; bpm
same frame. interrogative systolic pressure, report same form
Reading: 154; mmHg
